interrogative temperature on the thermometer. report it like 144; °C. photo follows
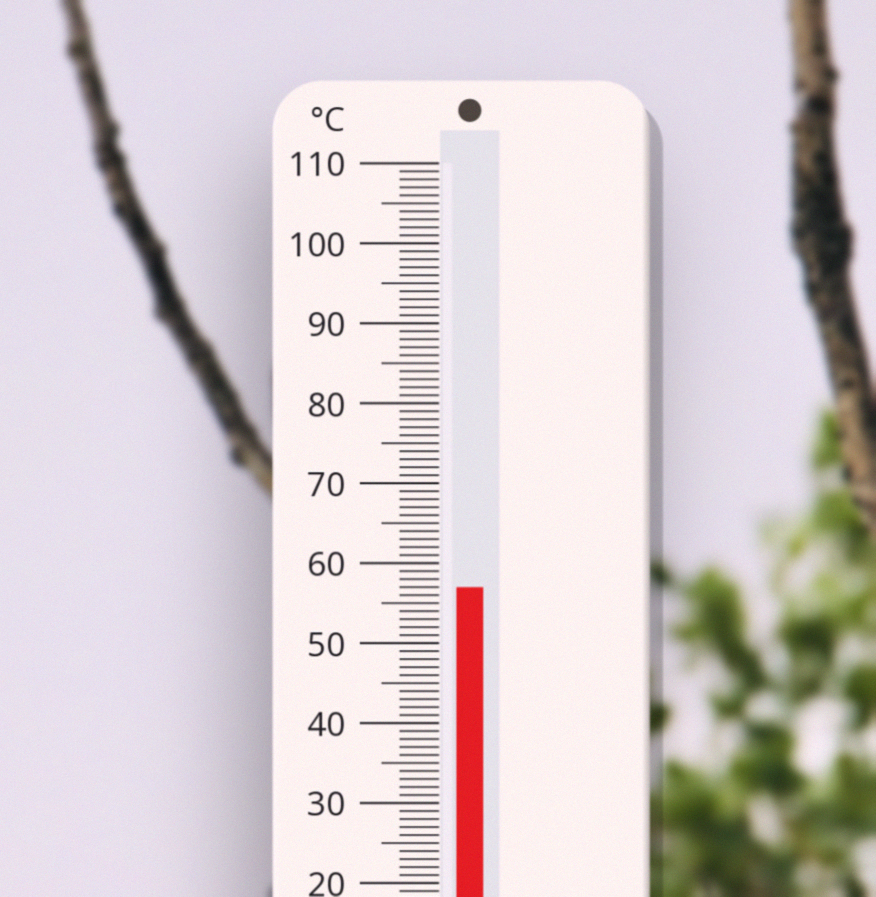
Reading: 57; °C
